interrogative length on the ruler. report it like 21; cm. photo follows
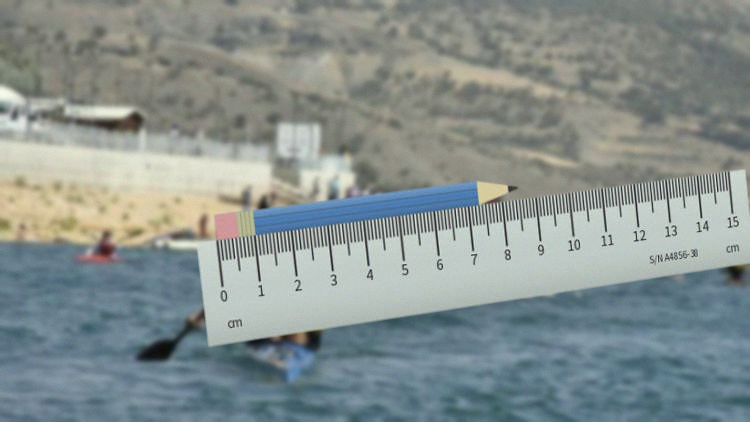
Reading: 8.5; cm
